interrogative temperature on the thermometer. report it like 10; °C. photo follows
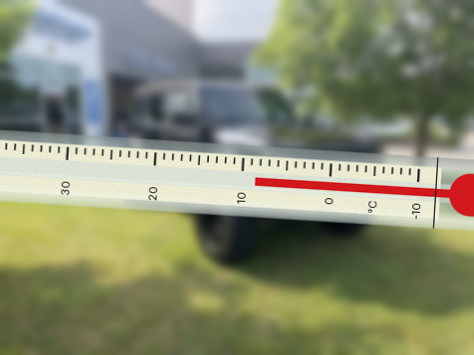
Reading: 8.5; °C
